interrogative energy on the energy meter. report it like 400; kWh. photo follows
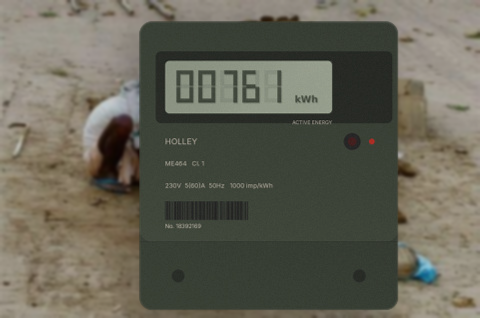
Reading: 761; kWh
